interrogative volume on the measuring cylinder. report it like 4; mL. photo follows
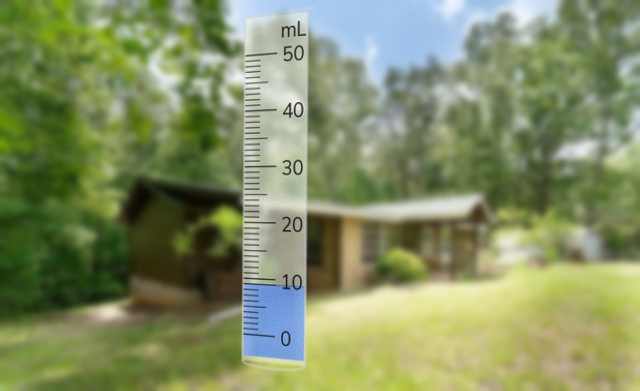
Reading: 9; mL
